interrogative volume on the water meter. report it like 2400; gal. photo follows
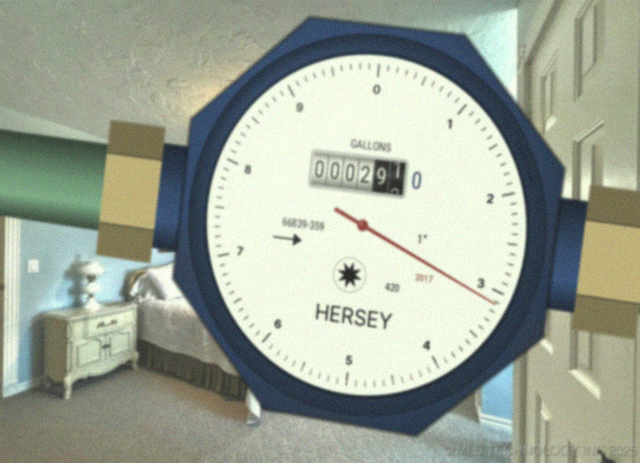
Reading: 2913.1; gal
